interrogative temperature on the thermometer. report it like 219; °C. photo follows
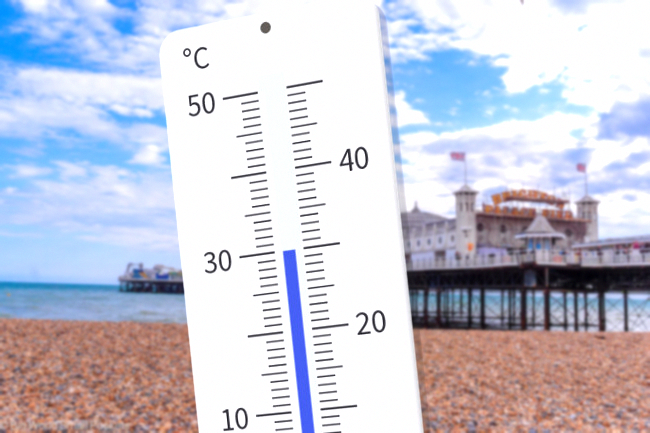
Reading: 30; °C
